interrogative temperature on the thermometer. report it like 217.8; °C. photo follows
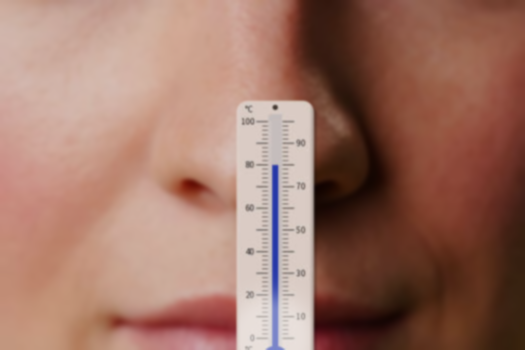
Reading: 80; °C
